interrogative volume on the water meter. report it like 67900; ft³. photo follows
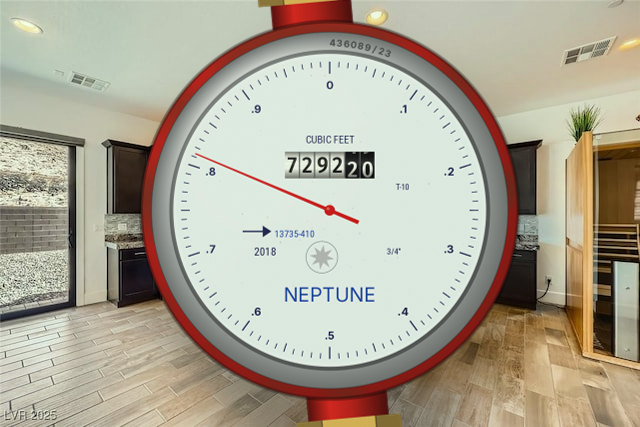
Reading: 729219.81; ft³
